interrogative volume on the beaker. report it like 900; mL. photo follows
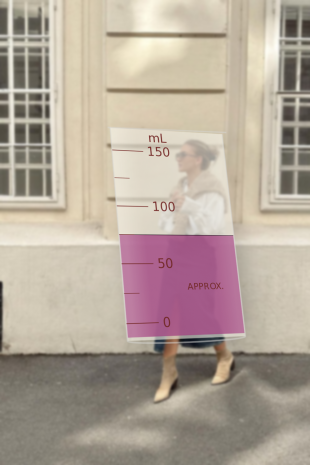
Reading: 75; mL
